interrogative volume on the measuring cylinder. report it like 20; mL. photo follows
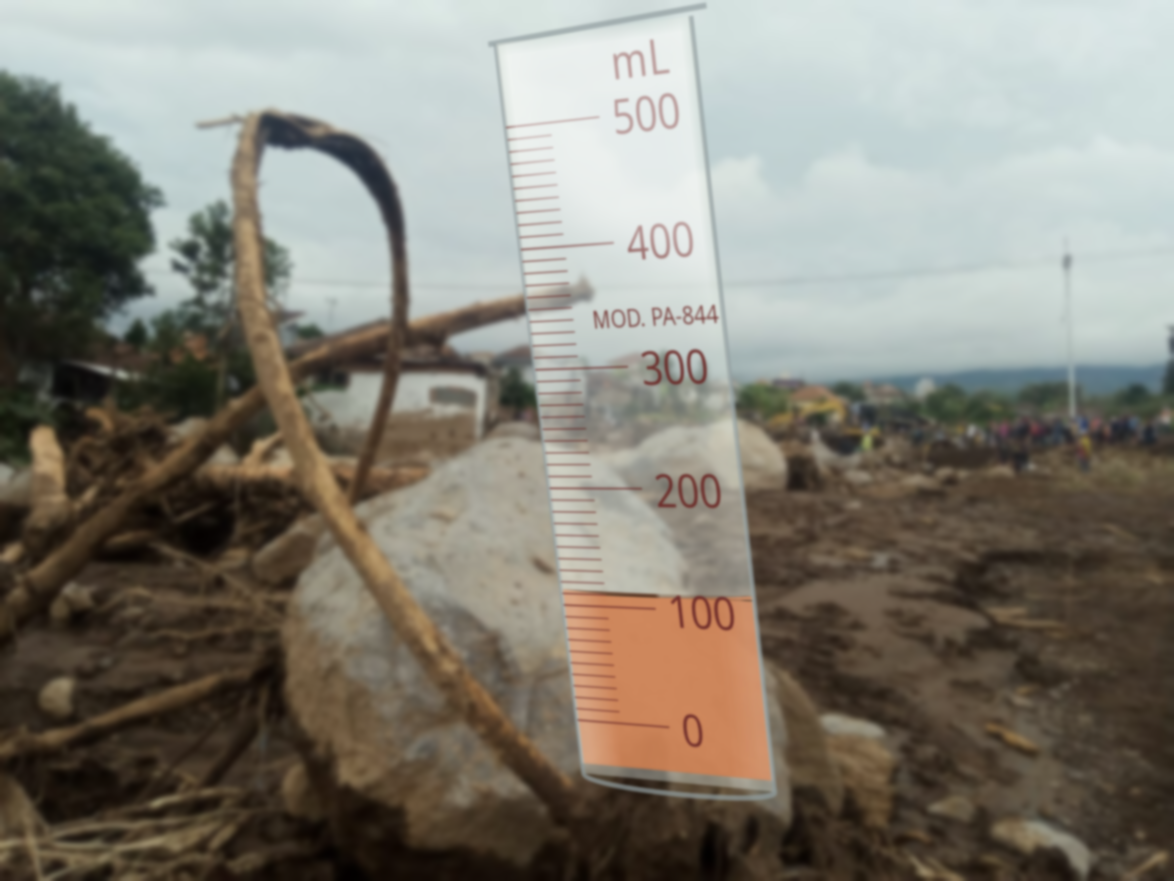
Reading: 110; mL
